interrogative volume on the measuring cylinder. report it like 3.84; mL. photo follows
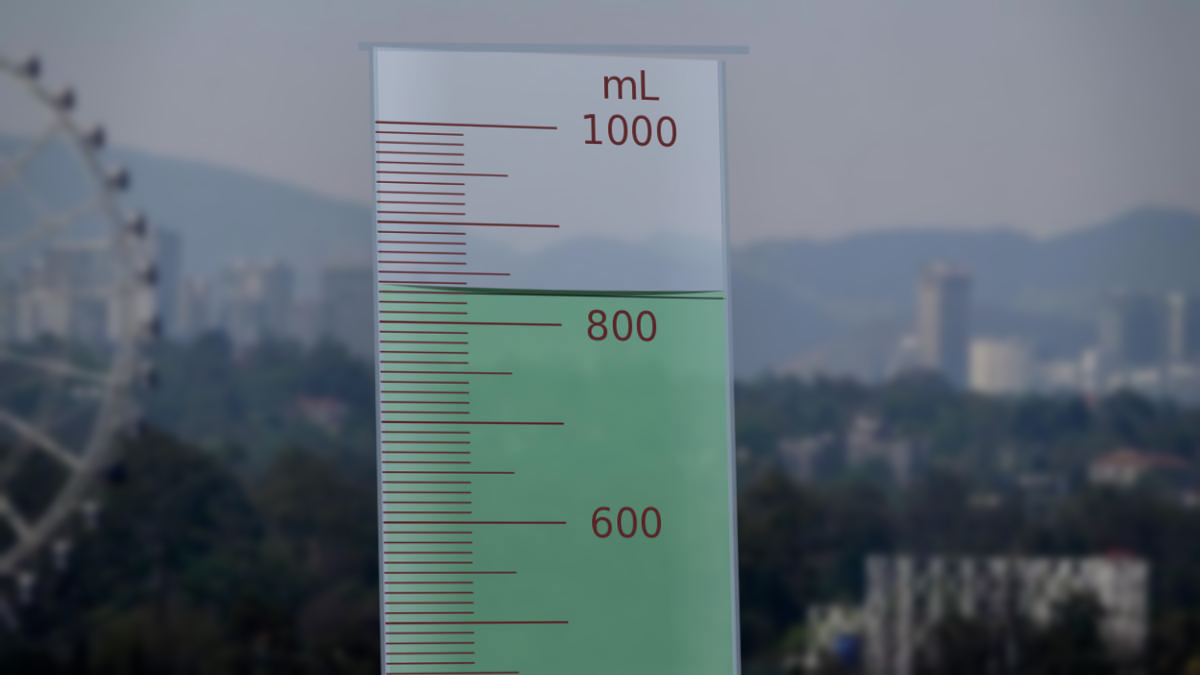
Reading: 830; mL
